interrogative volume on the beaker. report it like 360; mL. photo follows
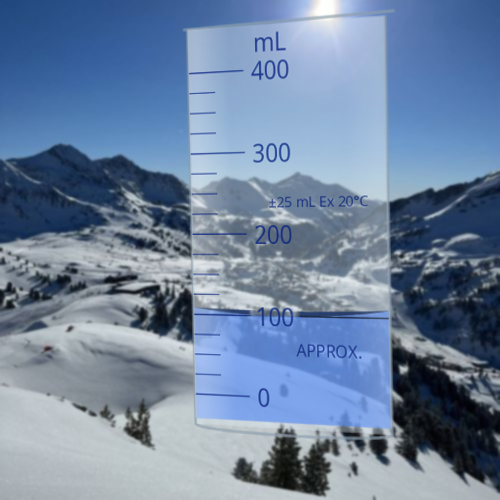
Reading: 100; mL
